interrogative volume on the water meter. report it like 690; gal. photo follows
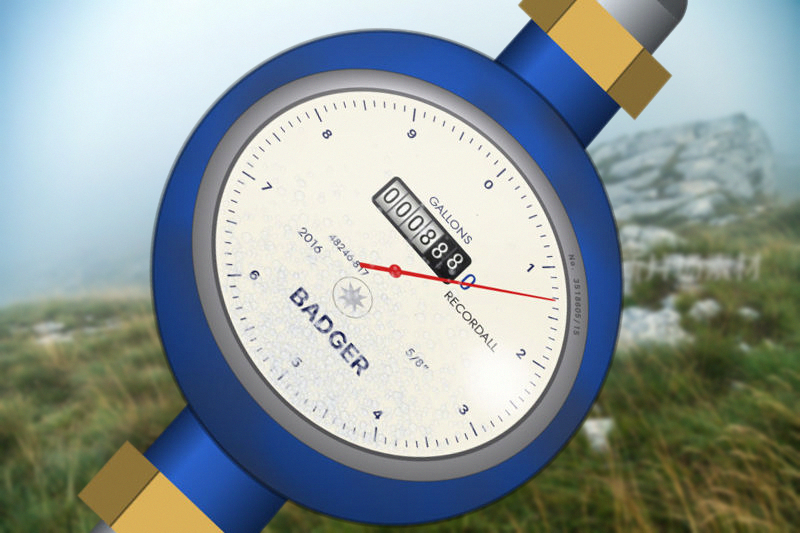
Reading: 8881.3; gal
